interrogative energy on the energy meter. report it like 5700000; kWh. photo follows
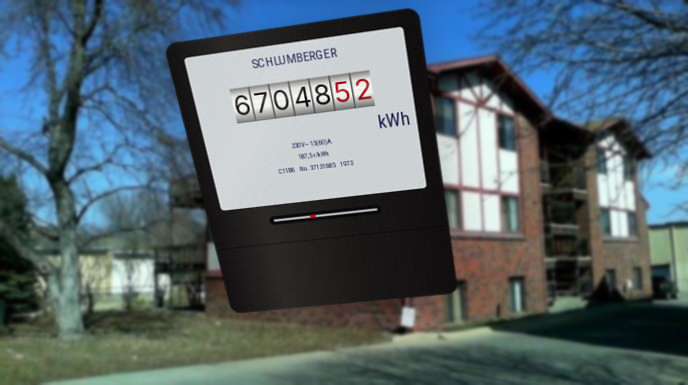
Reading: 67048.52; kWh
